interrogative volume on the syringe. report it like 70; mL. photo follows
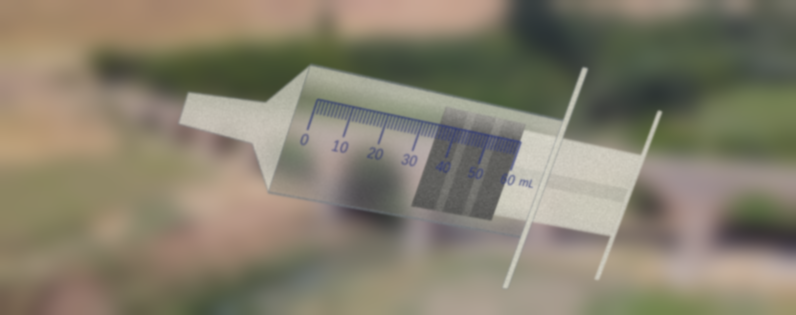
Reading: 35; mL
